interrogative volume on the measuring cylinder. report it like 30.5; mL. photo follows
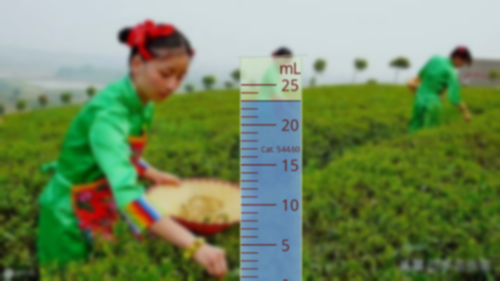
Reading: 23; mL
